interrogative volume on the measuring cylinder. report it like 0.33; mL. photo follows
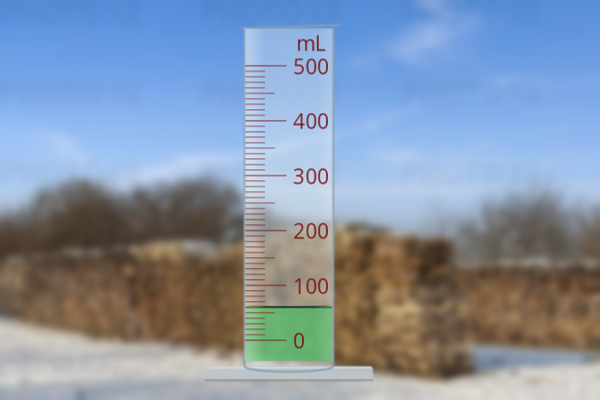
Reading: 60; mL
